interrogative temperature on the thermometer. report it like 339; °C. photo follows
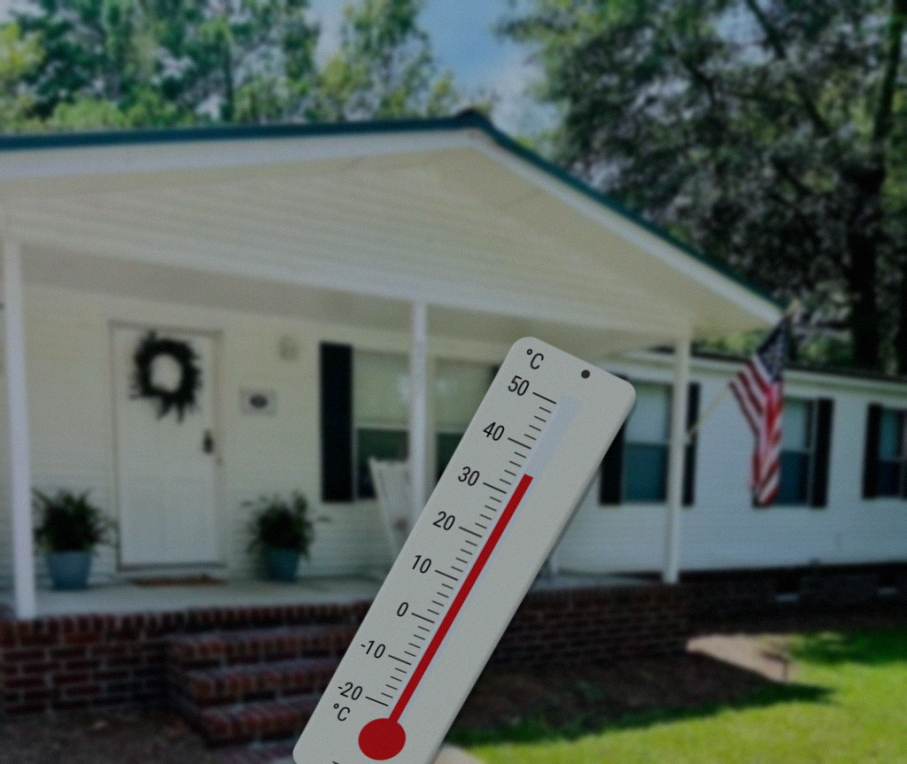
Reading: 35; °C
